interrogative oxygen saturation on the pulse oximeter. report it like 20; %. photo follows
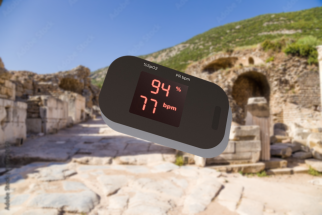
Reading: 94; %
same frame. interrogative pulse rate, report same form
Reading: 77; bpm
